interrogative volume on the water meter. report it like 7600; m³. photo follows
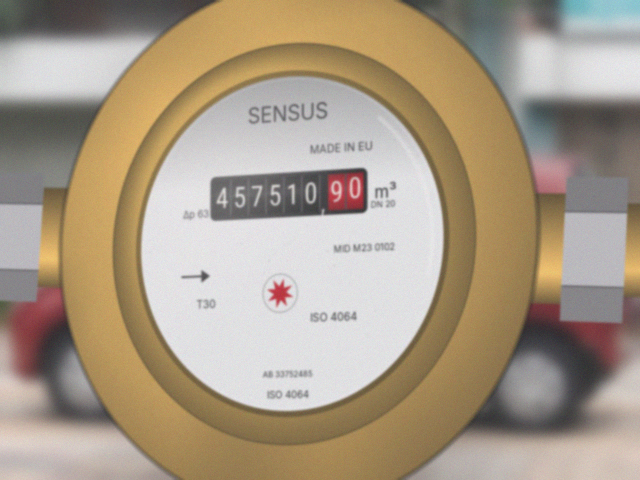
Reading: 457510.90; m³
